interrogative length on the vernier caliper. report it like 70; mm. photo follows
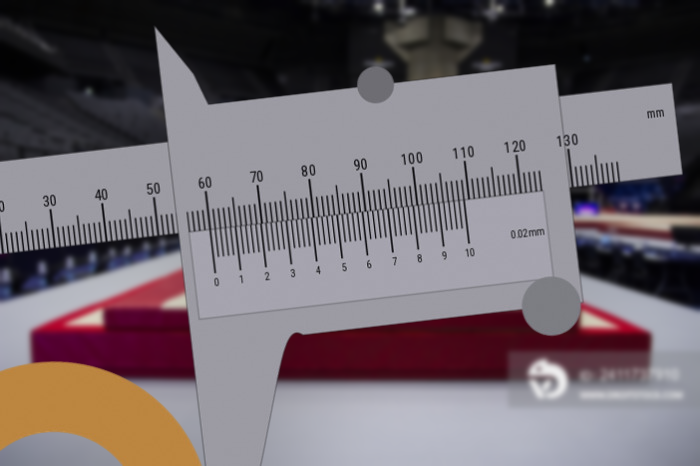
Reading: 60.0; mm
